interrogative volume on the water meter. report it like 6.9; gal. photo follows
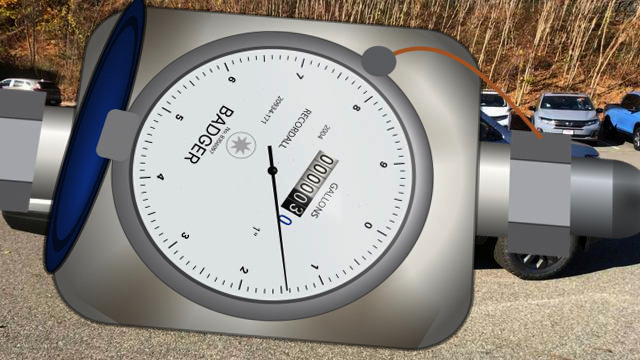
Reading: 31.4; gal
